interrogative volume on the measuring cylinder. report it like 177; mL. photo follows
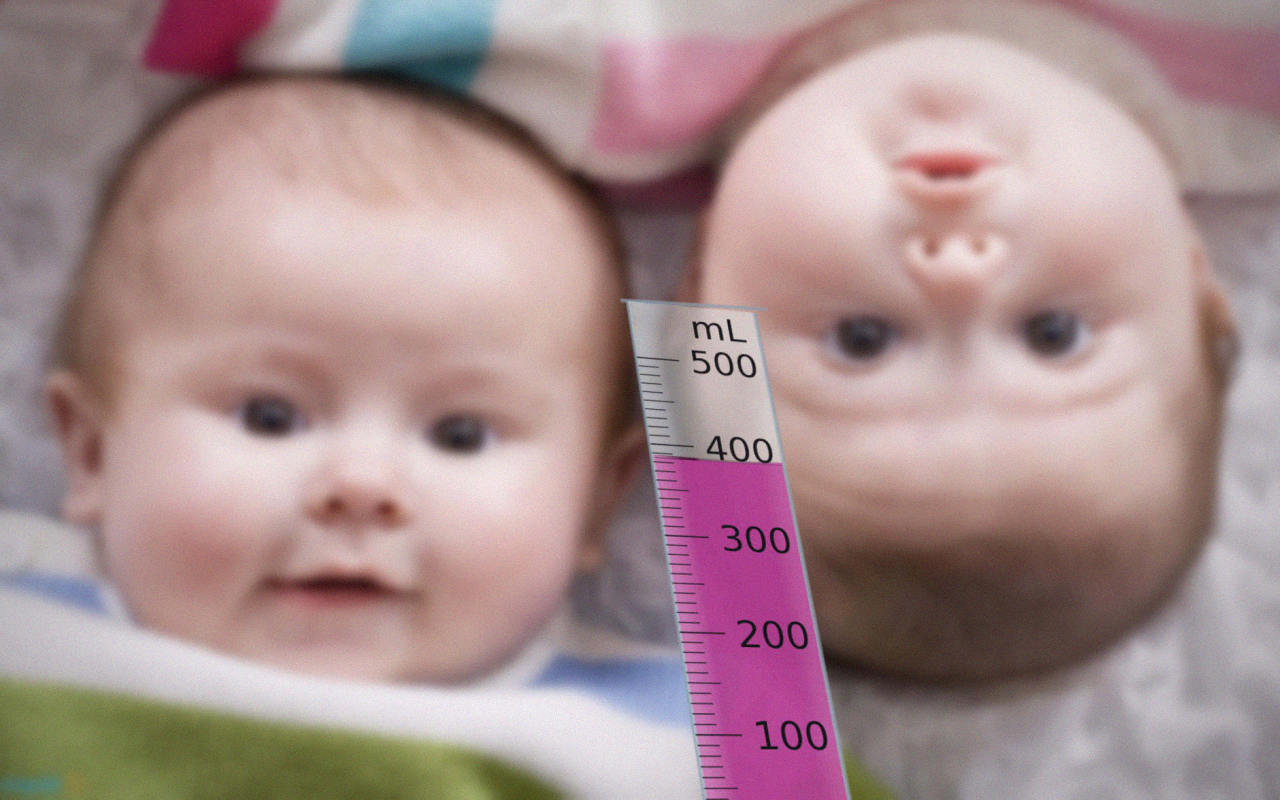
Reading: 385; mL
